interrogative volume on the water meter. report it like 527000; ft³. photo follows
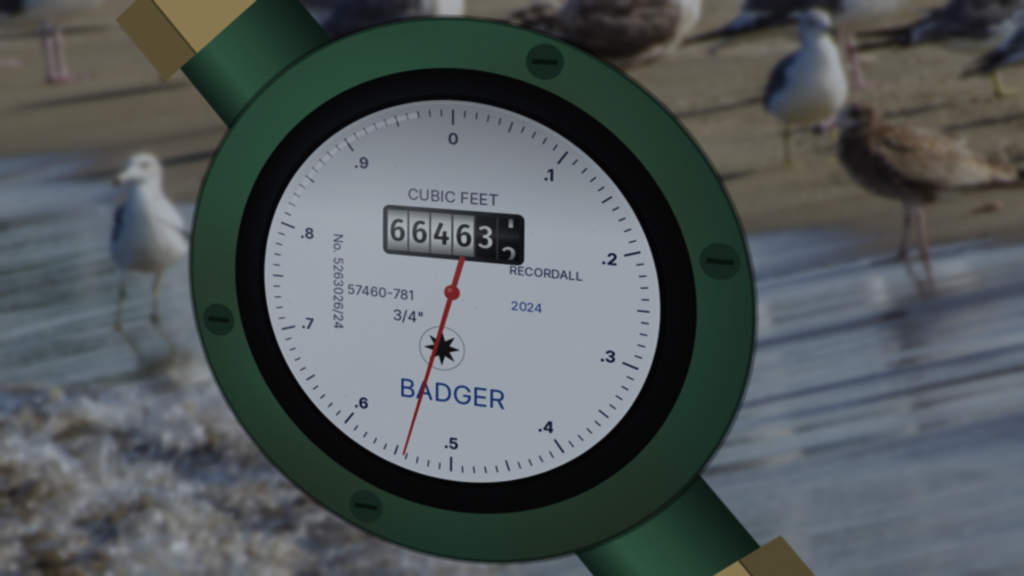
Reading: 664631.54; ft³
